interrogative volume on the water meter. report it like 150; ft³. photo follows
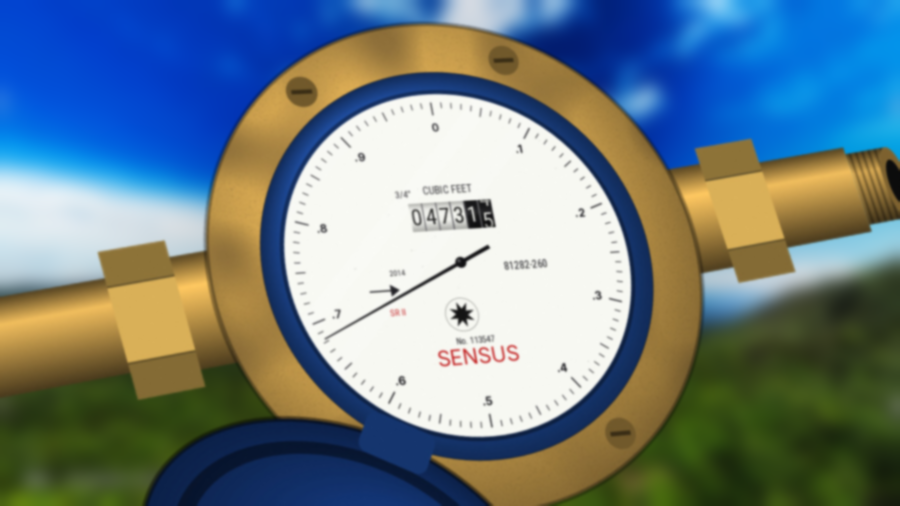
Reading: 47314.68; ft³
